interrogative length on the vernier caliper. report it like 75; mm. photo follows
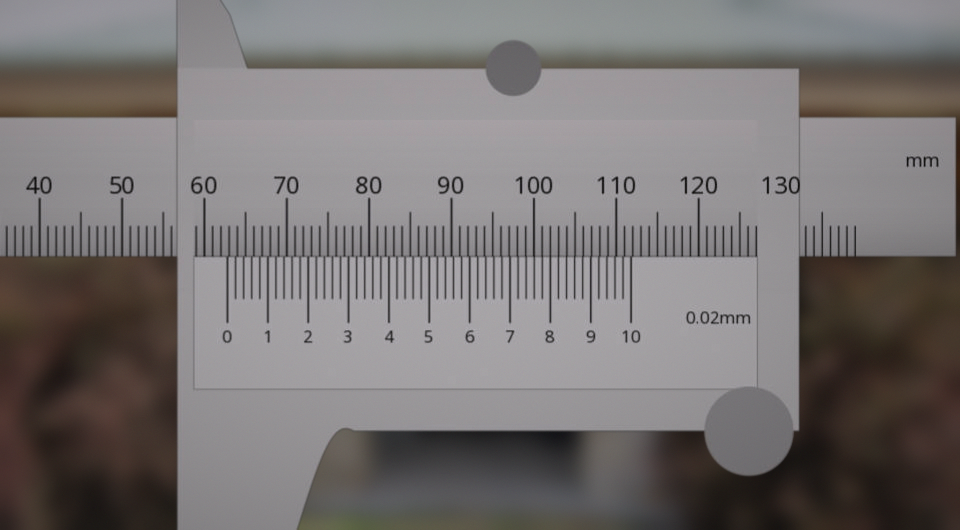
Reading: 62.8; mm
